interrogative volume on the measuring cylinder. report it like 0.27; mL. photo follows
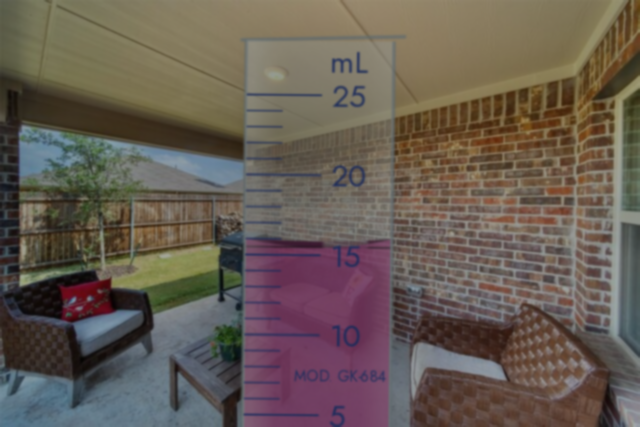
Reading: 15.5; mL
